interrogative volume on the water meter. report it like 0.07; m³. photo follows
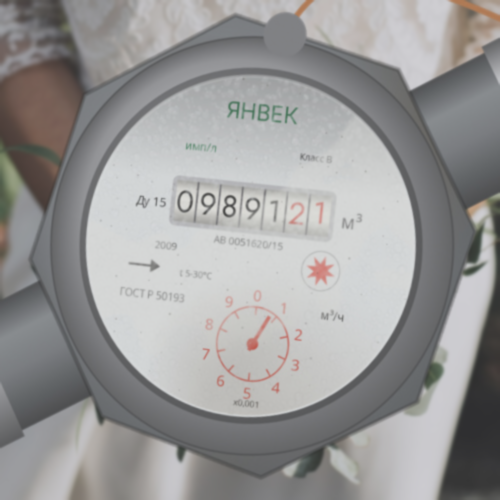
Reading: 9891.210; m³
